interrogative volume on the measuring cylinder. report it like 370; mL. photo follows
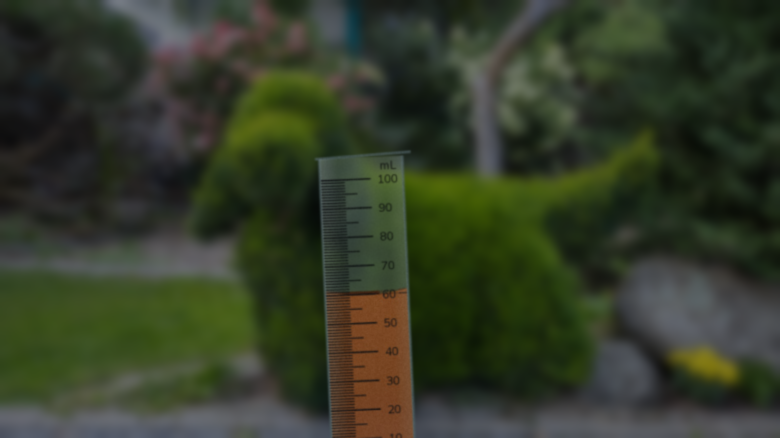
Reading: 60; mL
